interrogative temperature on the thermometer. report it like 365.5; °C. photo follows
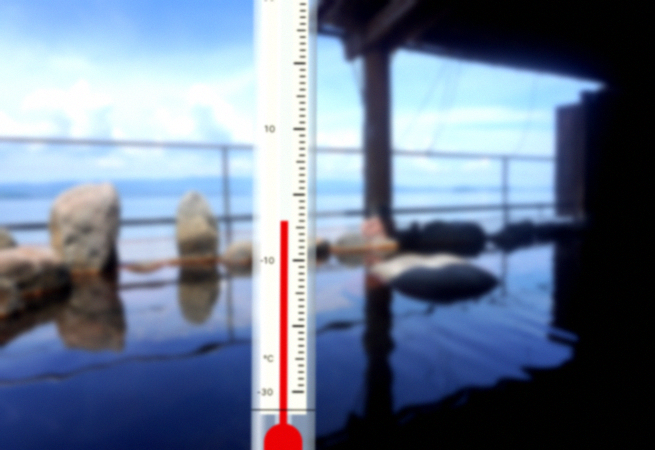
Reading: -4; °C
